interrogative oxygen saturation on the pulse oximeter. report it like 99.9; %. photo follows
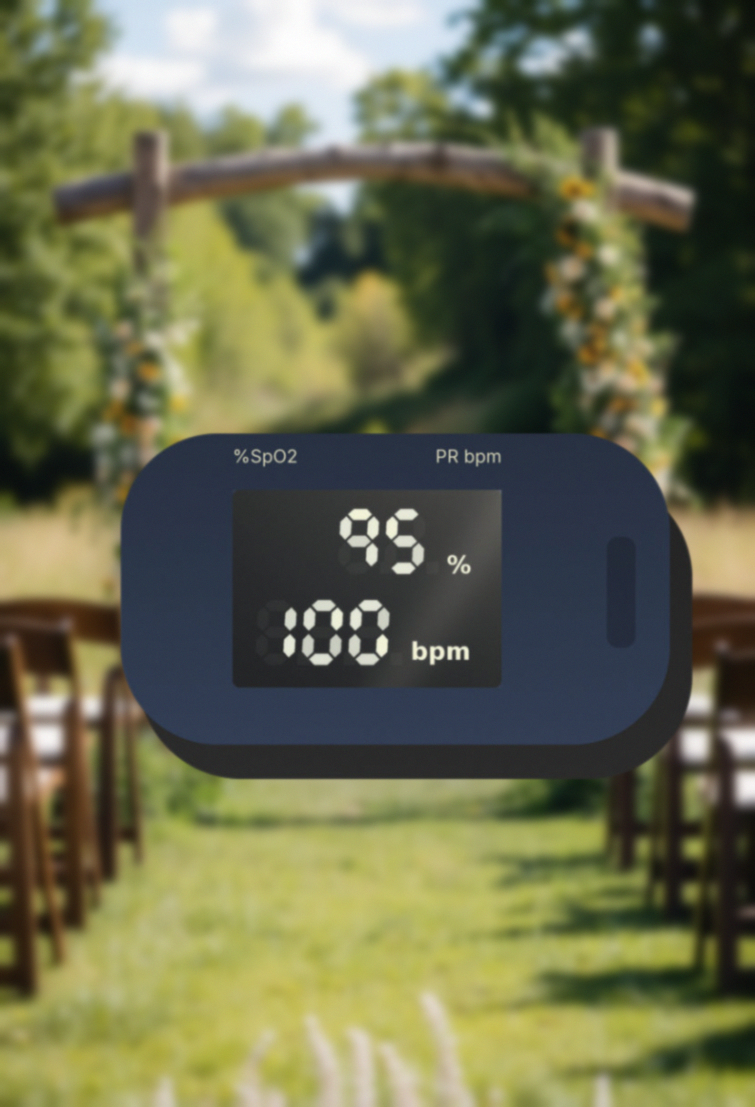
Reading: 95; %
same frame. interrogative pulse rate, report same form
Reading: 100; bpm
